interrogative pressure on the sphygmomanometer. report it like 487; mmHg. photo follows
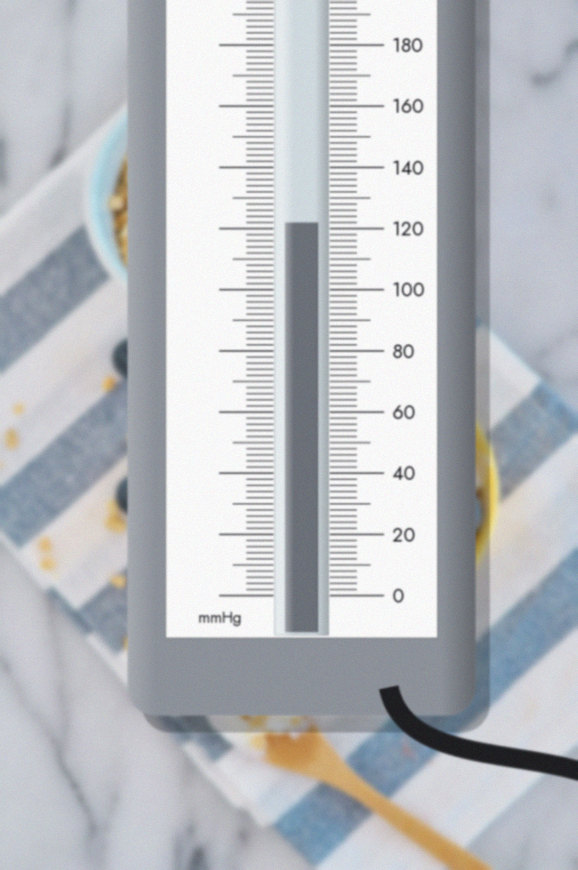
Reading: 122; mmHg
